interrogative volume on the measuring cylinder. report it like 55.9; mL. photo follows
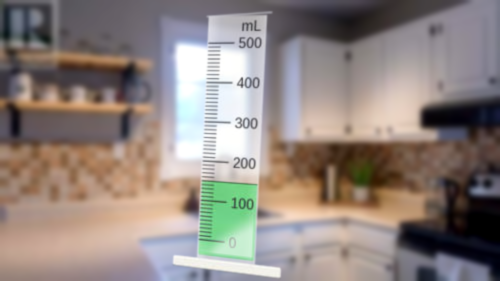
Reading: 150; mL
